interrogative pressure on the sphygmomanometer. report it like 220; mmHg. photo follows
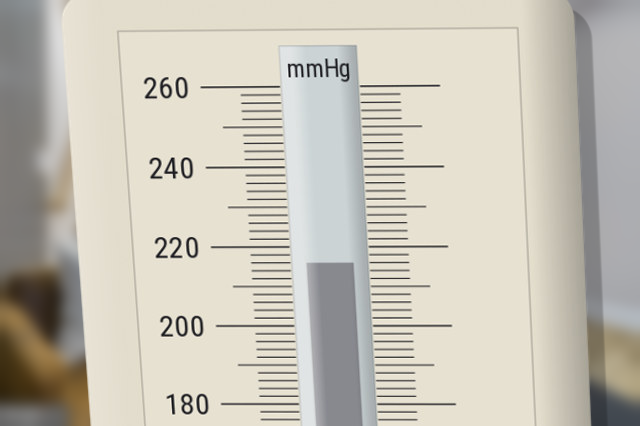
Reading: 216; mmHg
